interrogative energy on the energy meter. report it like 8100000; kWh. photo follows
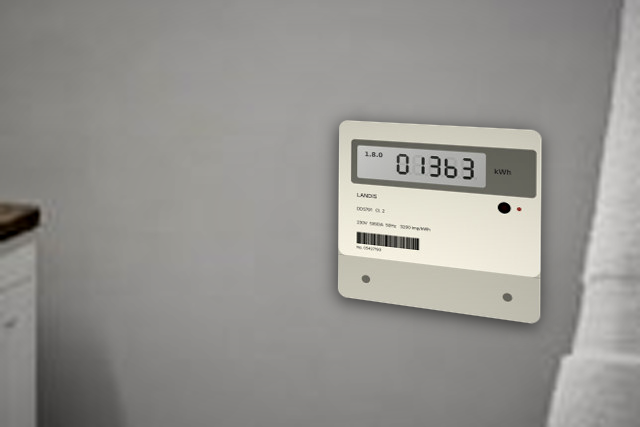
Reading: 1363; kWh
